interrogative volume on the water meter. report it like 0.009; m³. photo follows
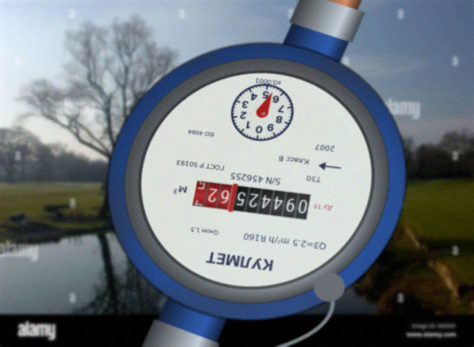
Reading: 94425.6245; m³
